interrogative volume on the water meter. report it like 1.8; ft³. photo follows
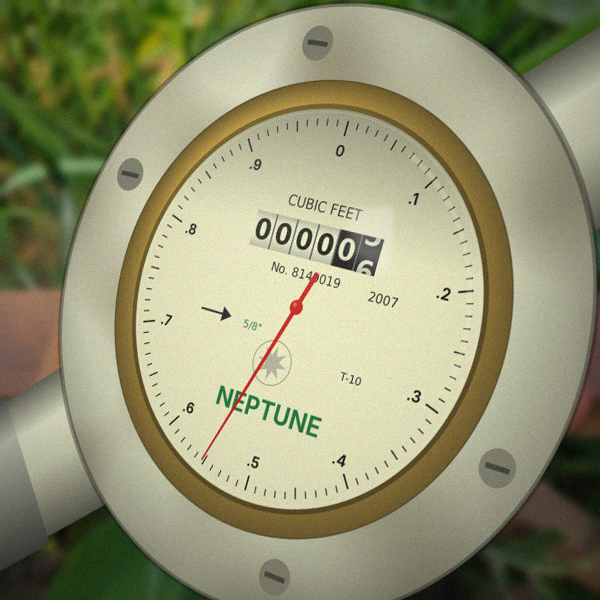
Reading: 5.55; ft³
